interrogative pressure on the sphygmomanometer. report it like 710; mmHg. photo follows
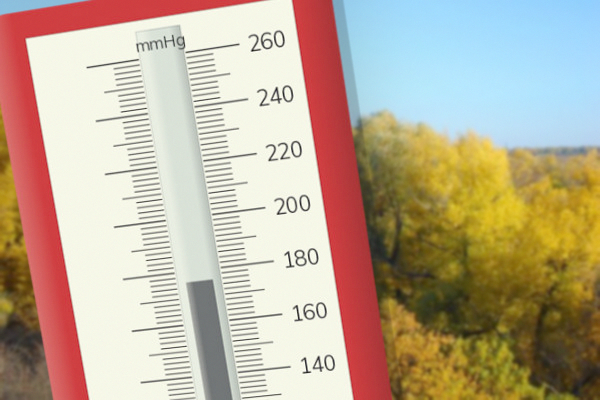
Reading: 176; mmHg
